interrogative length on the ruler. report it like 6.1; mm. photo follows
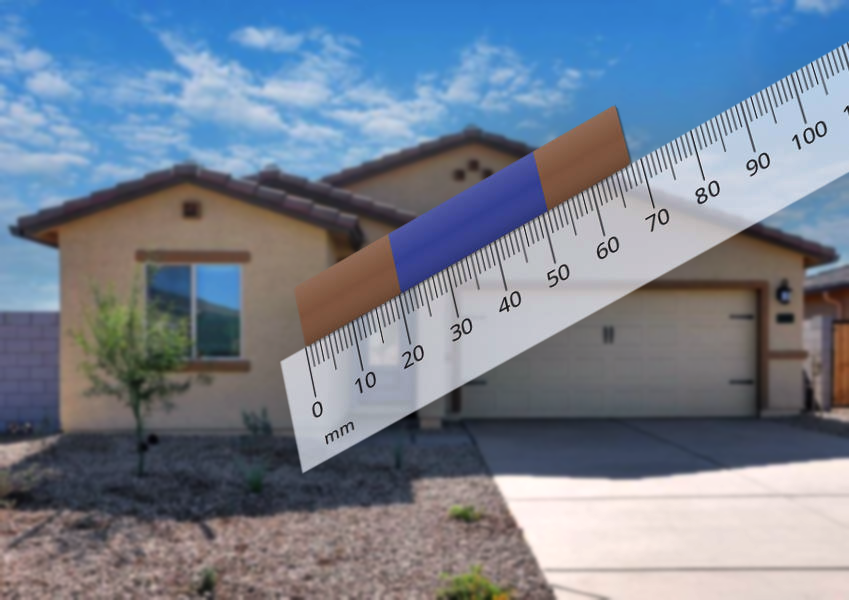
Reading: 68; mm
